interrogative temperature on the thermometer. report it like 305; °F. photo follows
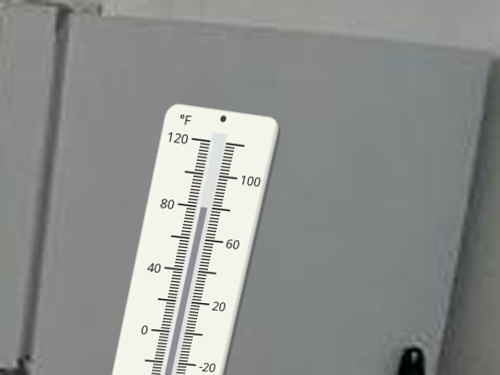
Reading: 80; °F
